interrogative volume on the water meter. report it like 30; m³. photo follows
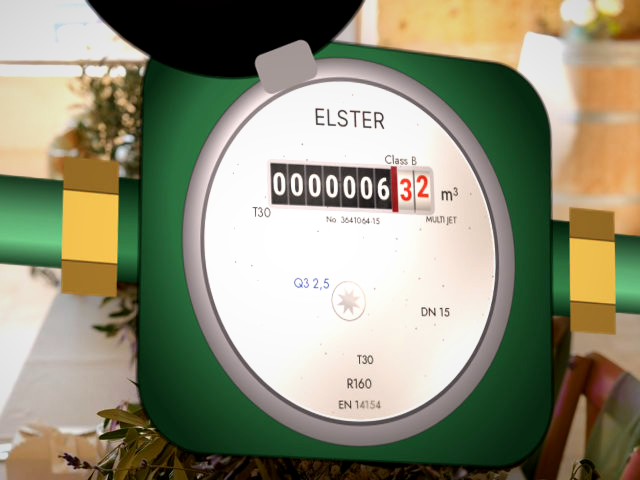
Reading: 6.32; m³
